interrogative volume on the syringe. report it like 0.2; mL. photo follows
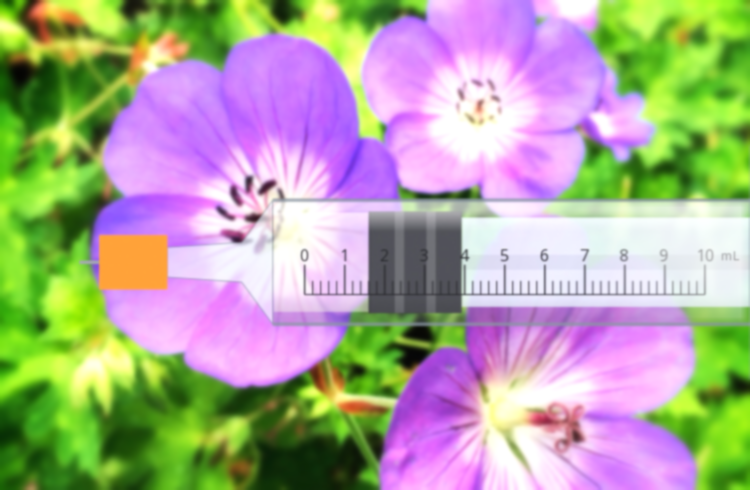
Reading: 1.6; mL
